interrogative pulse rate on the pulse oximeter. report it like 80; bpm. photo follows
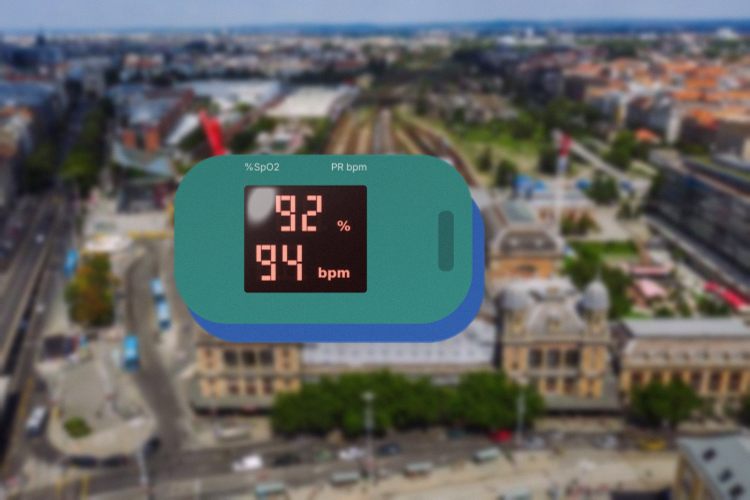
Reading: 94; bpm
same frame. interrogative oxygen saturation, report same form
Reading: 92; %
